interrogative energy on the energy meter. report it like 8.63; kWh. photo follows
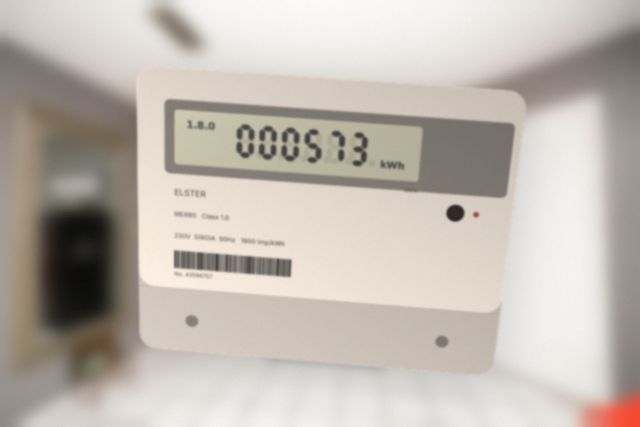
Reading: 573; kWh
